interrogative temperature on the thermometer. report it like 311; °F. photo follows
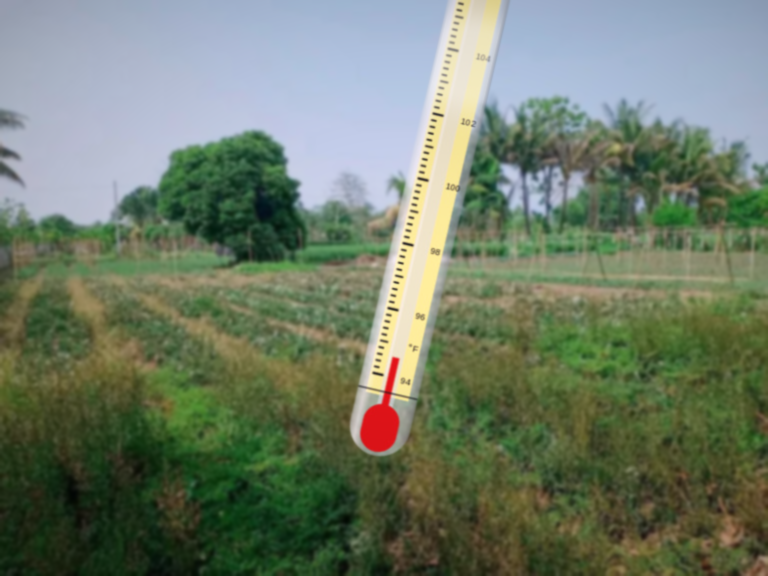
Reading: 94.6; °F
